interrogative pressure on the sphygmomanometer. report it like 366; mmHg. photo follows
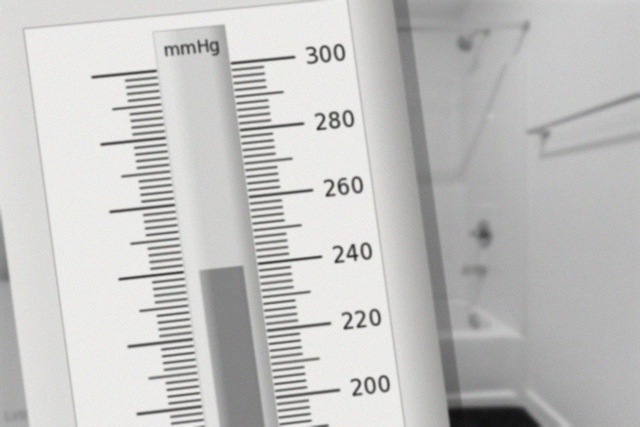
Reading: 240; mmHg
